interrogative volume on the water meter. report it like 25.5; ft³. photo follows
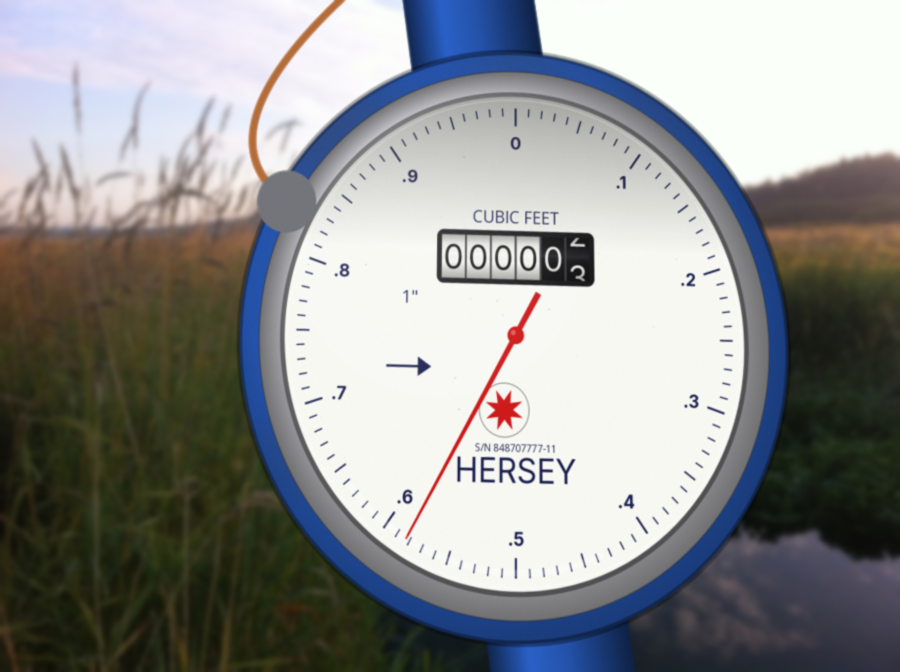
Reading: 2.58; ft³
